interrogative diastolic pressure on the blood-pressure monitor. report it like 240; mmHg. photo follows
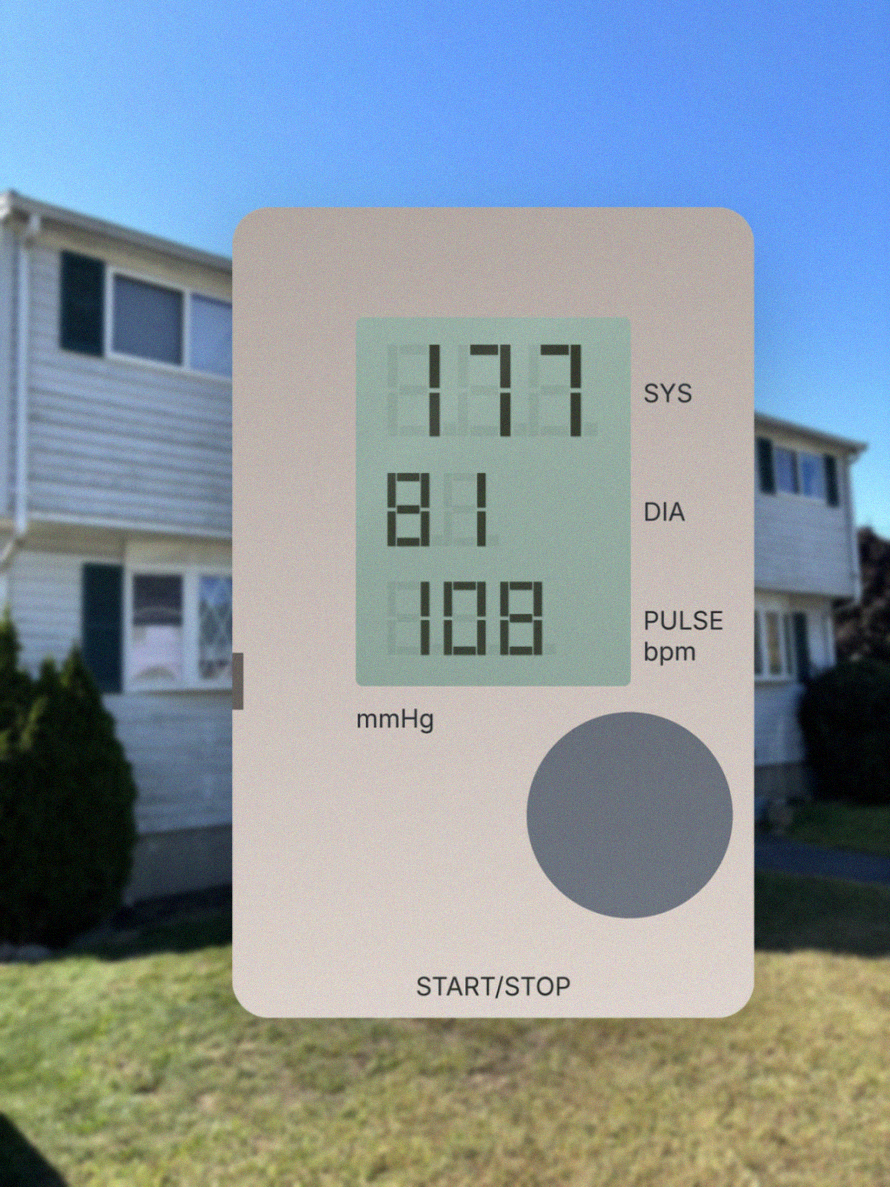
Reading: 81; mmHg
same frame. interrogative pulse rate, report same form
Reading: 108; bpm
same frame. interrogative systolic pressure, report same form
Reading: 177; mmHg
